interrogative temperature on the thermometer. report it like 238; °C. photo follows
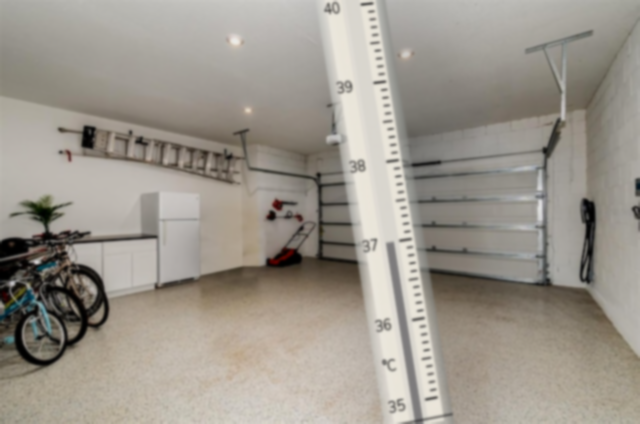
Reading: 37; °C
